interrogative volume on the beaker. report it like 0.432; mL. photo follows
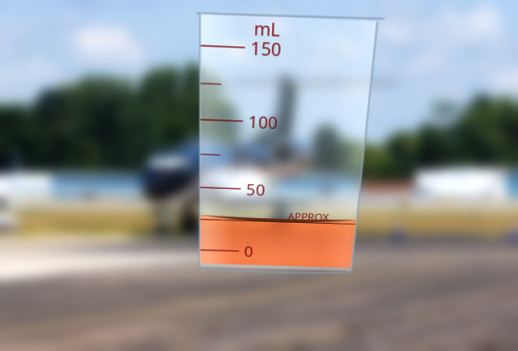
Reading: 25; mL
